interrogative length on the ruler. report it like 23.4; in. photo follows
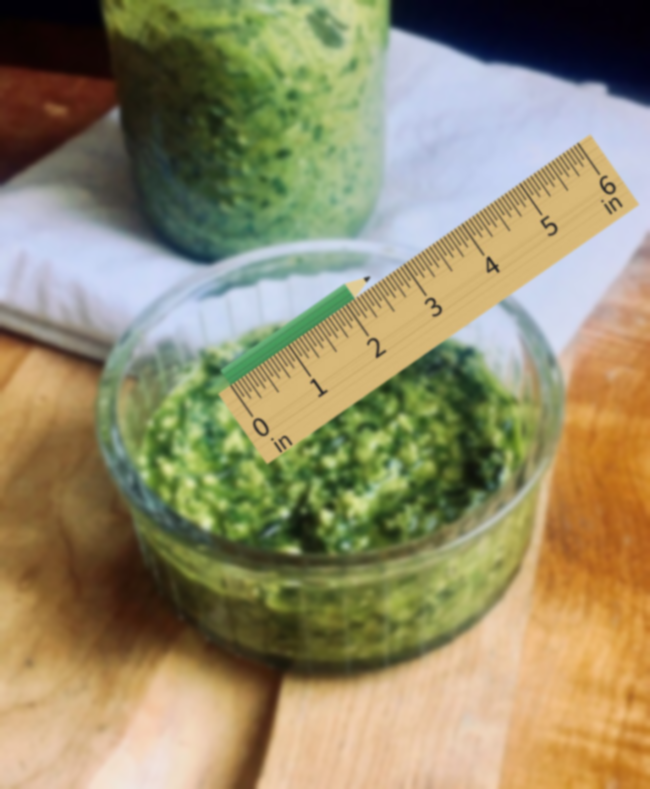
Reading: 2.5; in
